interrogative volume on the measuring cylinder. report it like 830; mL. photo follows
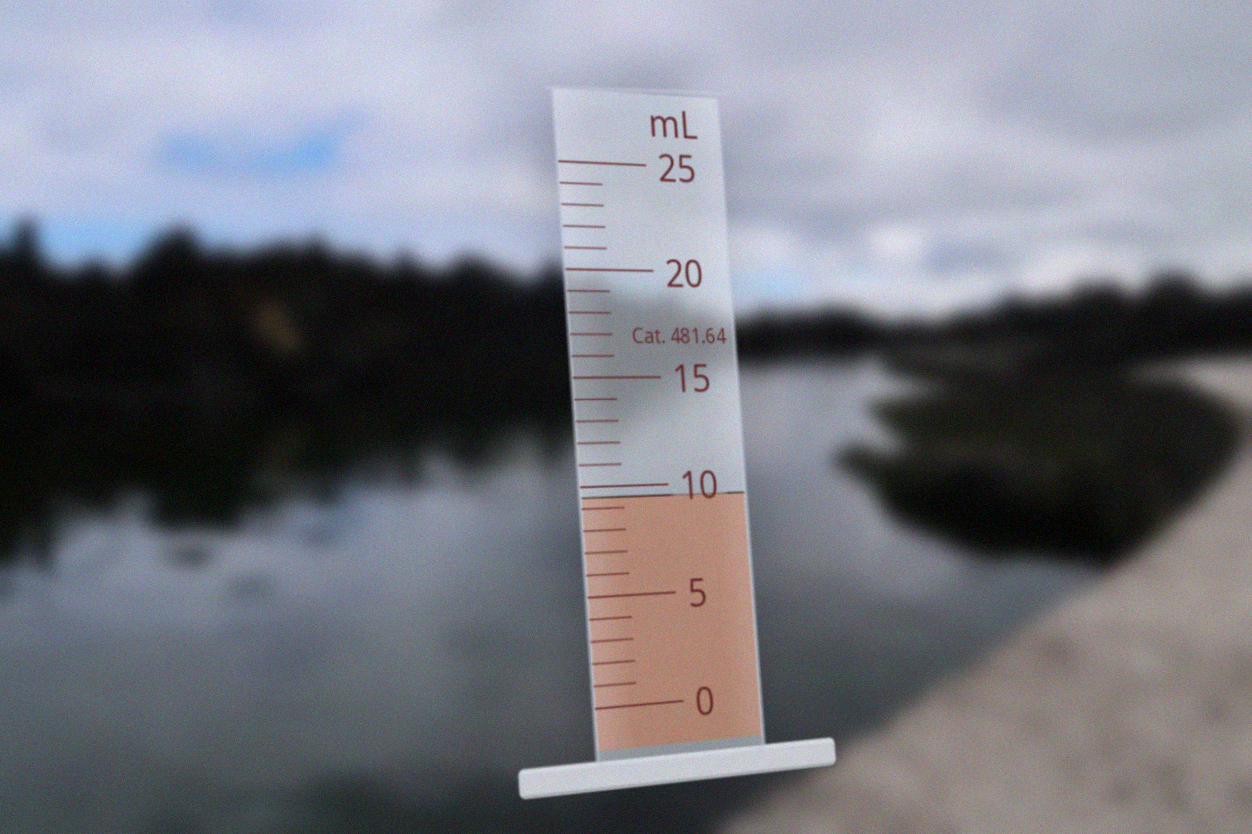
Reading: 9.5; mL
